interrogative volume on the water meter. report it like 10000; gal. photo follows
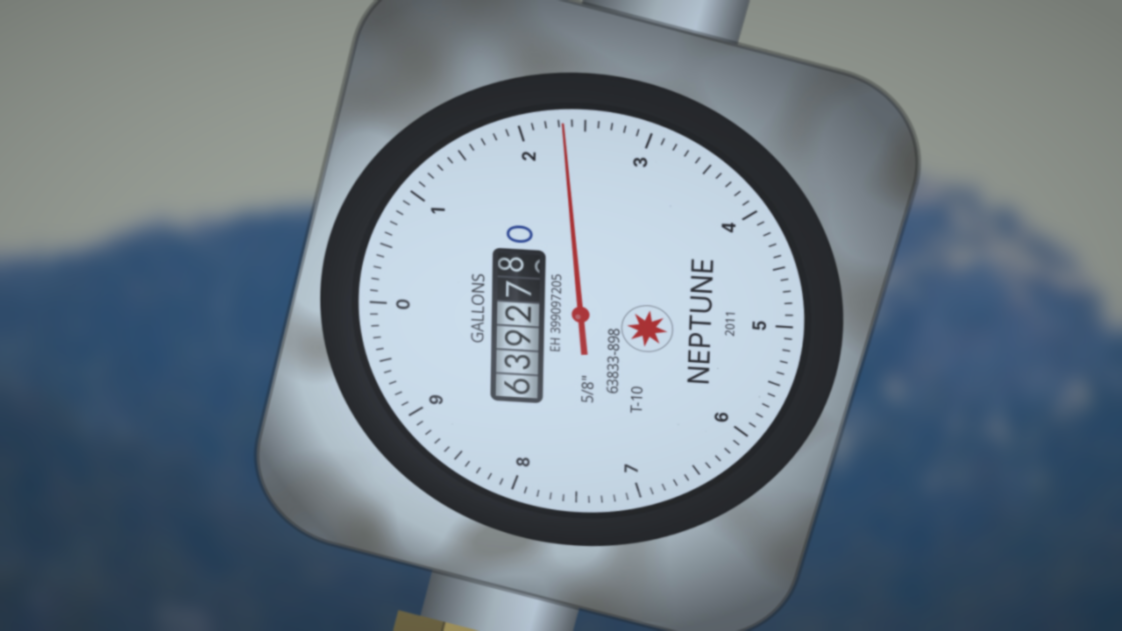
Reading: 6392782.3; gal
